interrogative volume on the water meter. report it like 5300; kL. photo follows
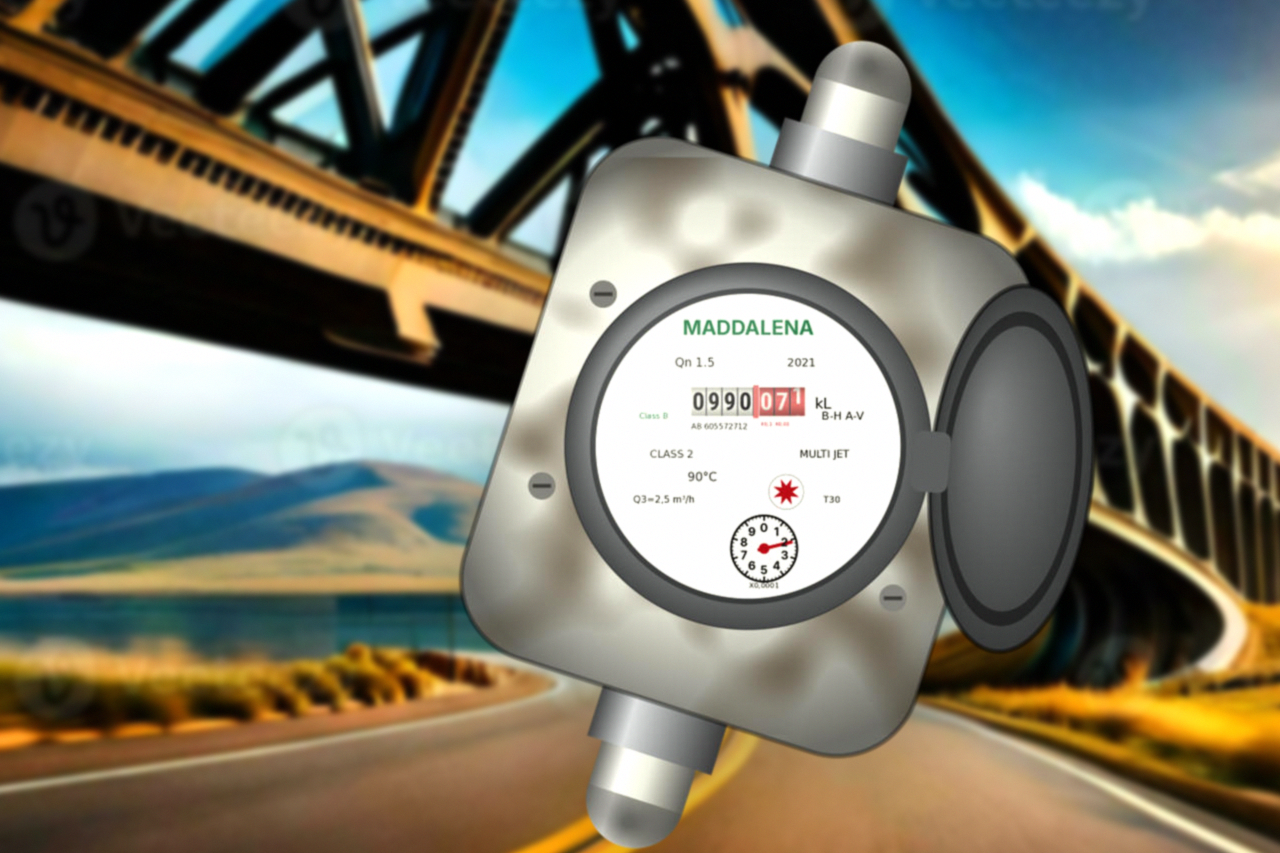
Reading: 990.0712; kL
